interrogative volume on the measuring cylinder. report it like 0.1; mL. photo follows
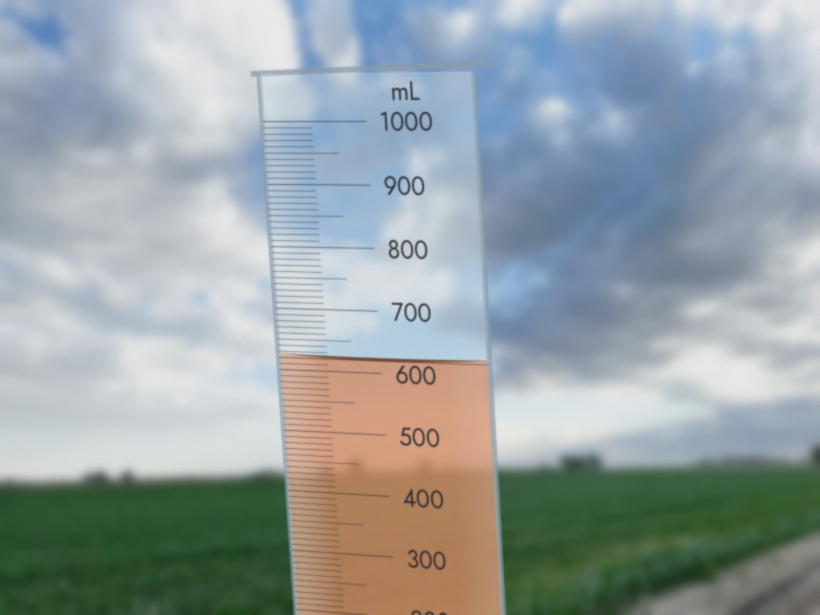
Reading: 620; mL
